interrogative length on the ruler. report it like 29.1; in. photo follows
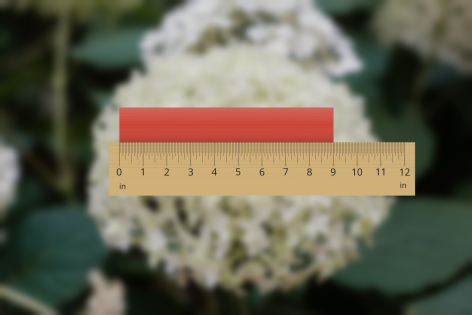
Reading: 9; in
